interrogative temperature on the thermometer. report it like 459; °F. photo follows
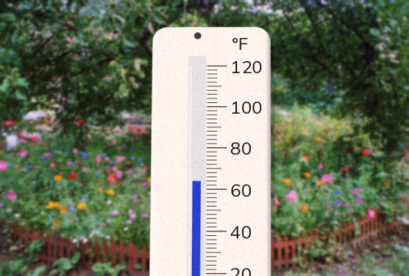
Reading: 64; °F
